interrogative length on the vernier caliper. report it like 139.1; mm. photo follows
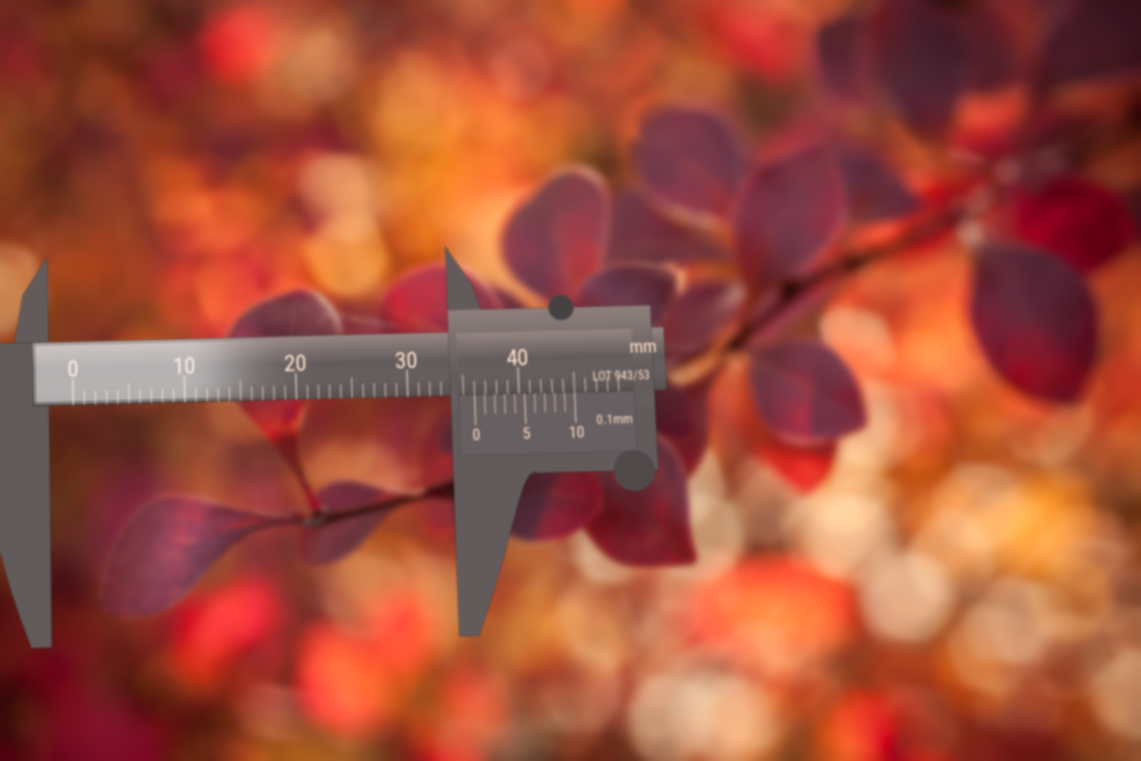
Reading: 36.0; mm
